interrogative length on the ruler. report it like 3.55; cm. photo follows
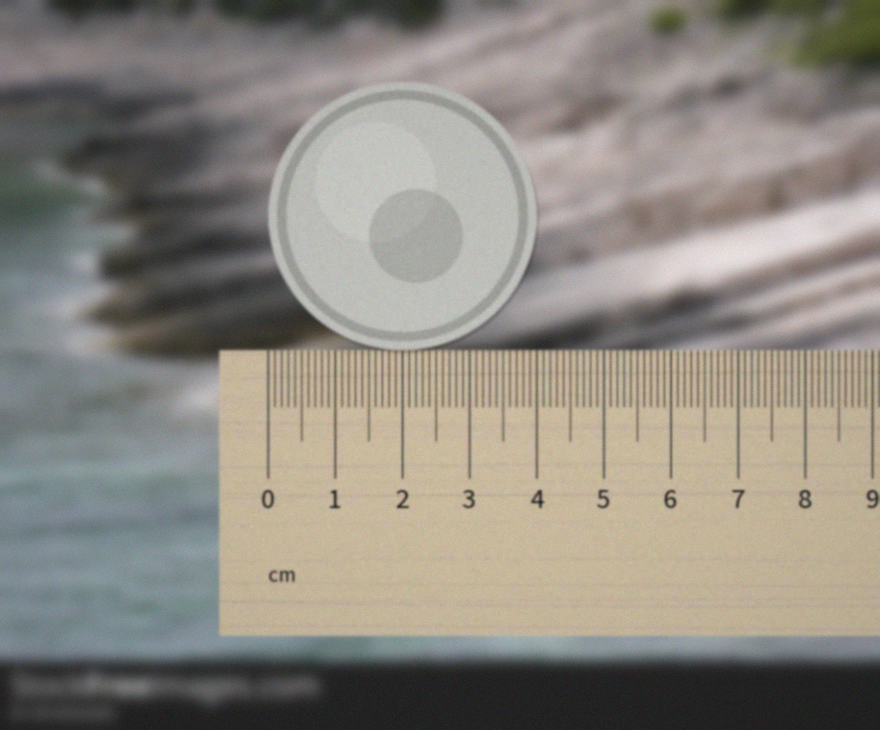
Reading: 4; cm
